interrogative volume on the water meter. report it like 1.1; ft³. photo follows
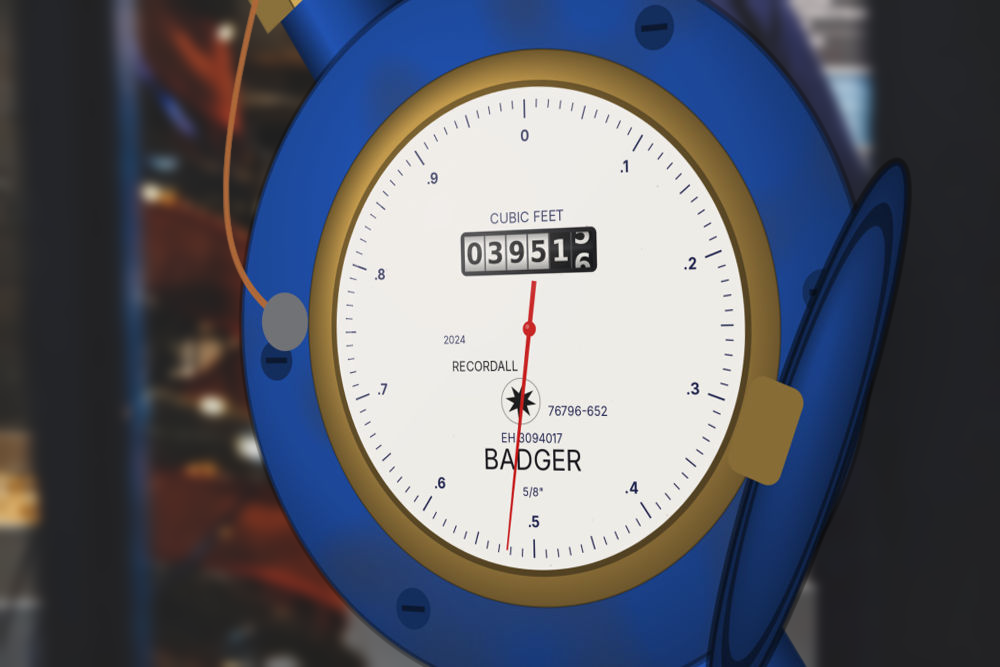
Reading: 39515.52; ft³
